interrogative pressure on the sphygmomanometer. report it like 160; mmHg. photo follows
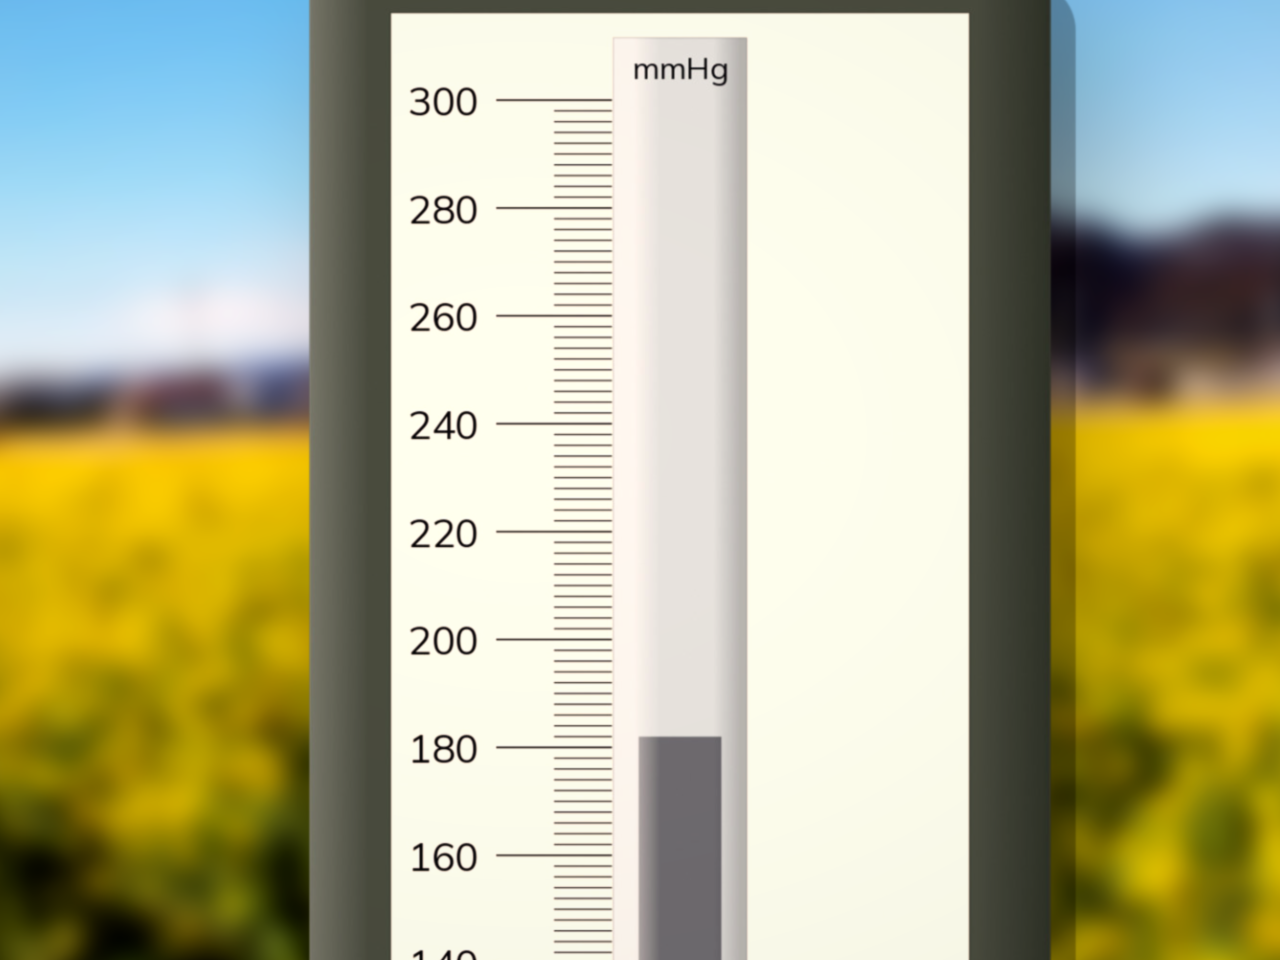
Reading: 182; mmHg
